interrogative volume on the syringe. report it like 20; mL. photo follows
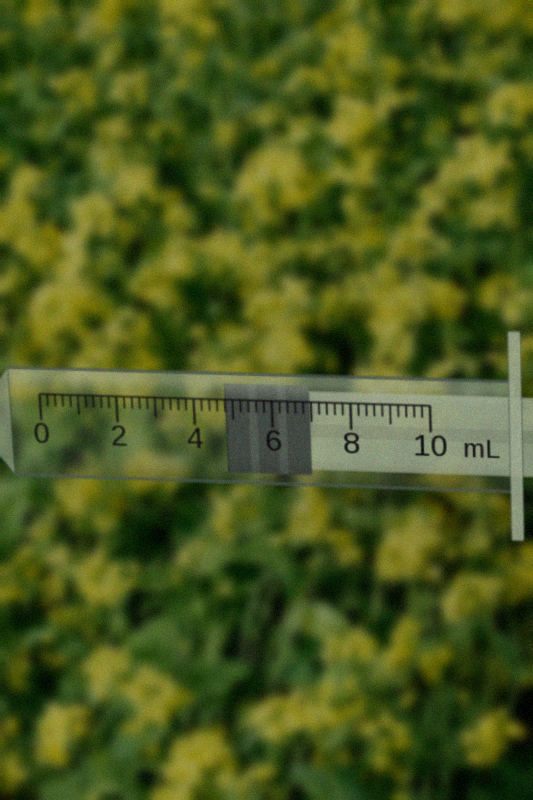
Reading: 4.8; mL
